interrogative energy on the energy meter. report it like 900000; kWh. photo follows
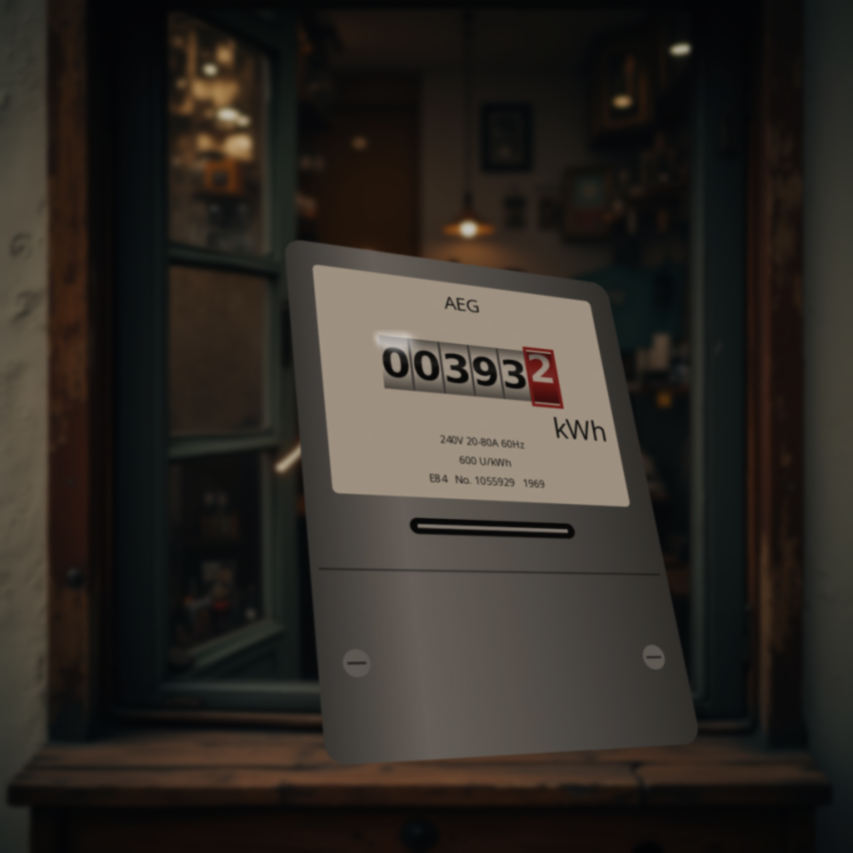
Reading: 393.2; kWh
